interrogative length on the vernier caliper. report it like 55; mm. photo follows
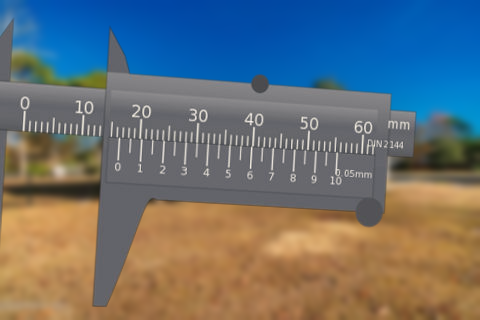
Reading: 16.4; mm
